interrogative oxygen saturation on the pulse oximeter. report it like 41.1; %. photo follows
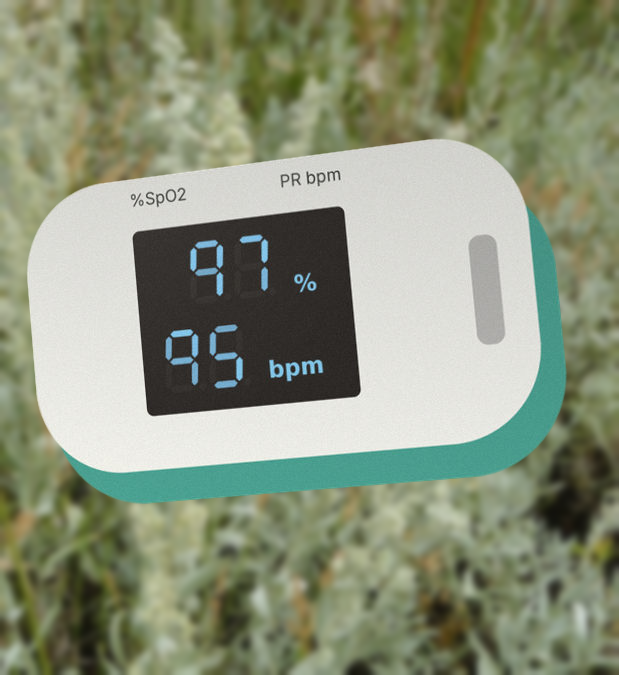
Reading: 97; %
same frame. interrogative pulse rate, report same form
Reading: 95; bpm
